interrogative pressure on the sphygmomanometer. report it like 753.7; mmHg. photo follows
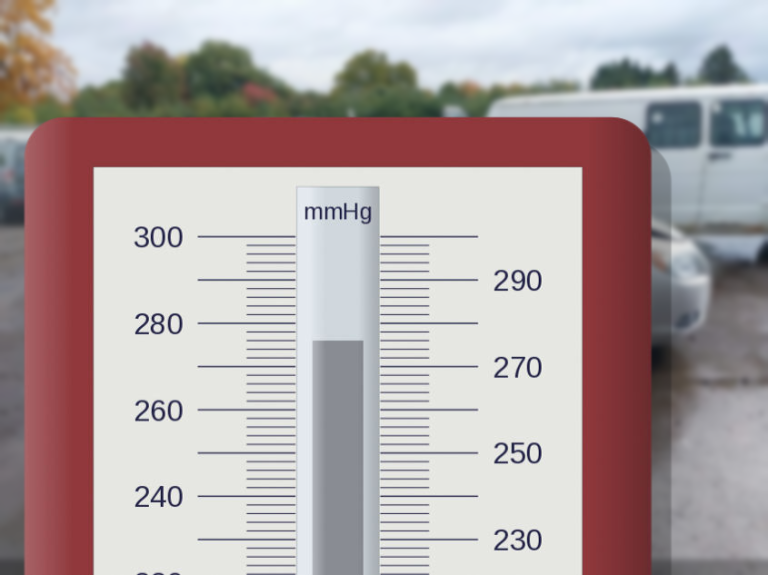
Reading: 276; mmHg
